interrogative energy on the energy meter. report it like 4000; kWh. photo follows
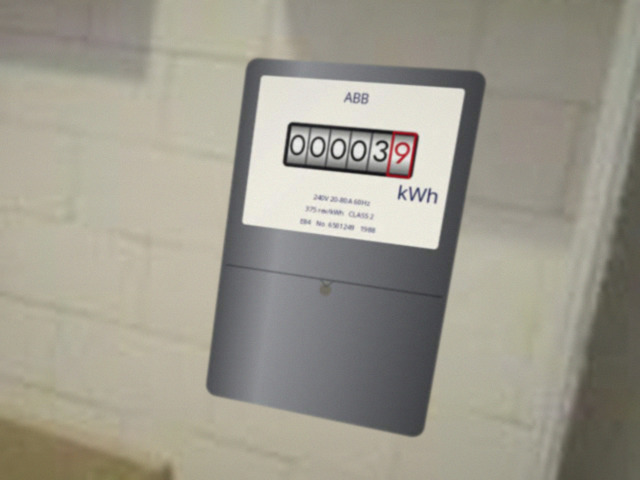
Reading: 3.9; kWh
